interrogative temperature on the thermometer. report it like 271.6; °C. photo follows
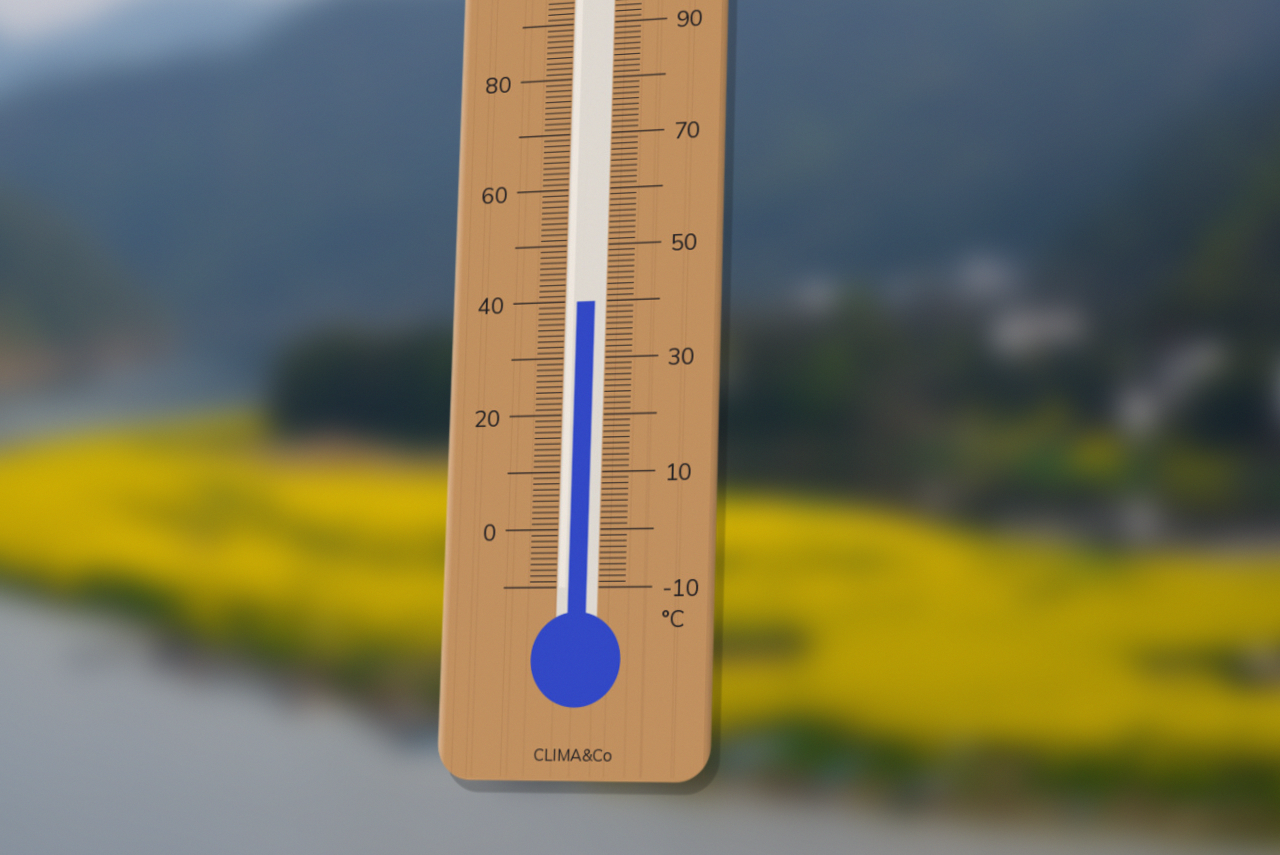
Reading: 40; °C
